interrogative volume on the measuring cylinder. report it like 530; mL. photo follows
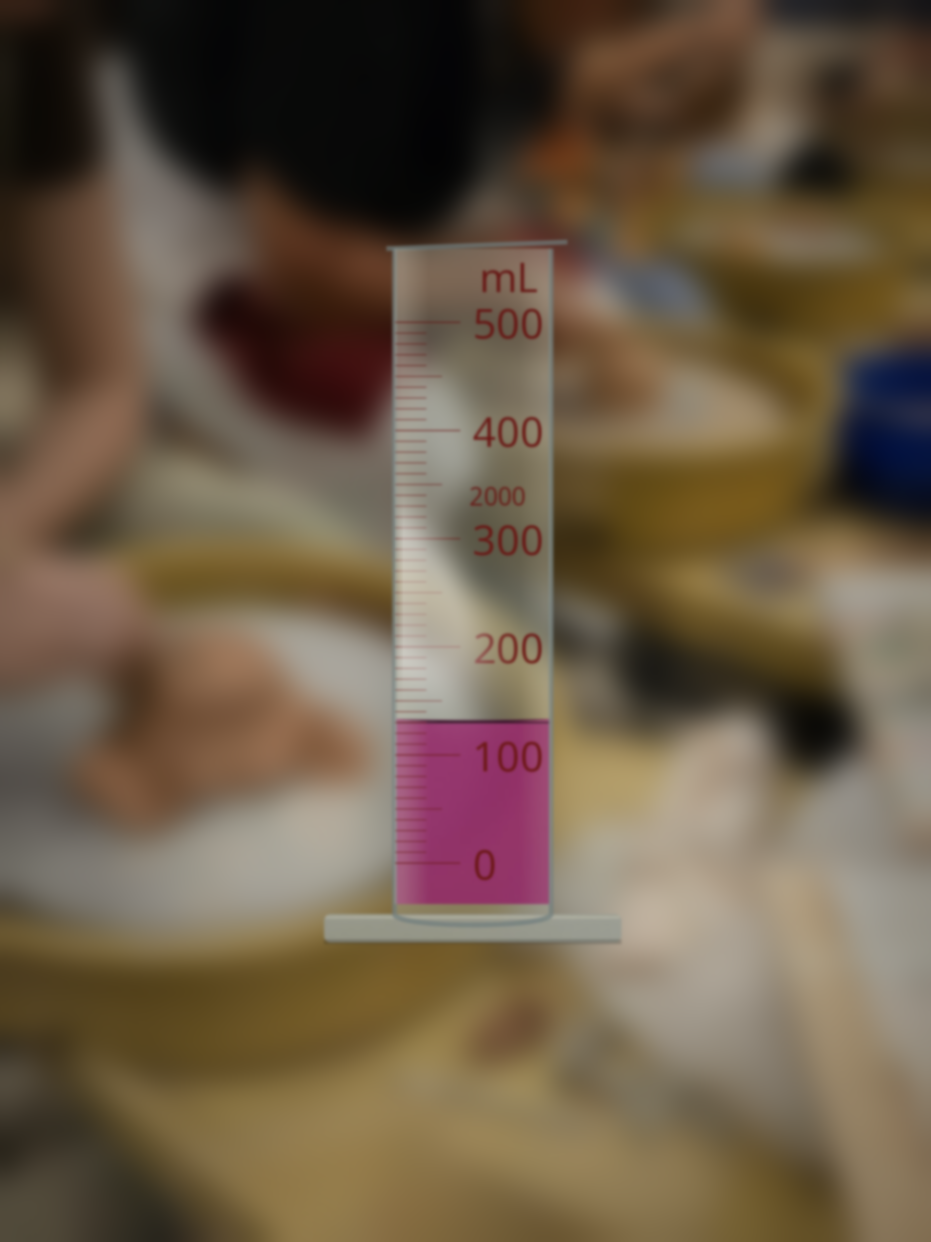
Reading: 130; mL
